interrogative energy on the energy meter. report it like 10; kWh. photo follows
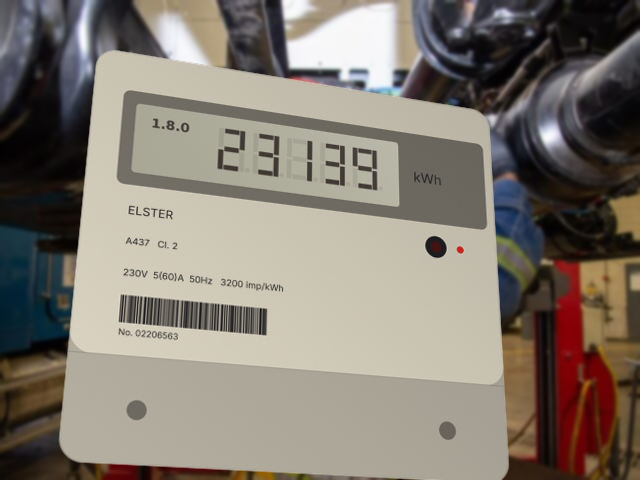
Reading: 23139; kWh
